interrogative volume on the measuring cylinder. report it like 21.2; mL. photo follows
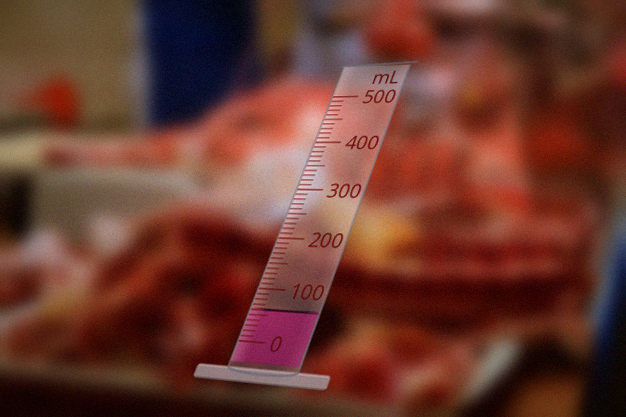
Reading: 60; mL
